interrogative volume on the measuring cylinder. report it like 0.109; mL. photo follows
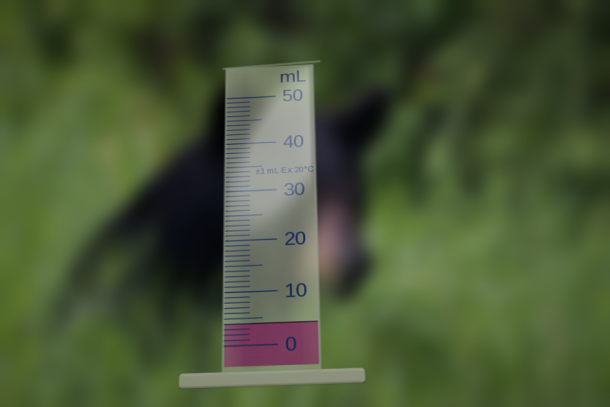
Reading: 4; mL
